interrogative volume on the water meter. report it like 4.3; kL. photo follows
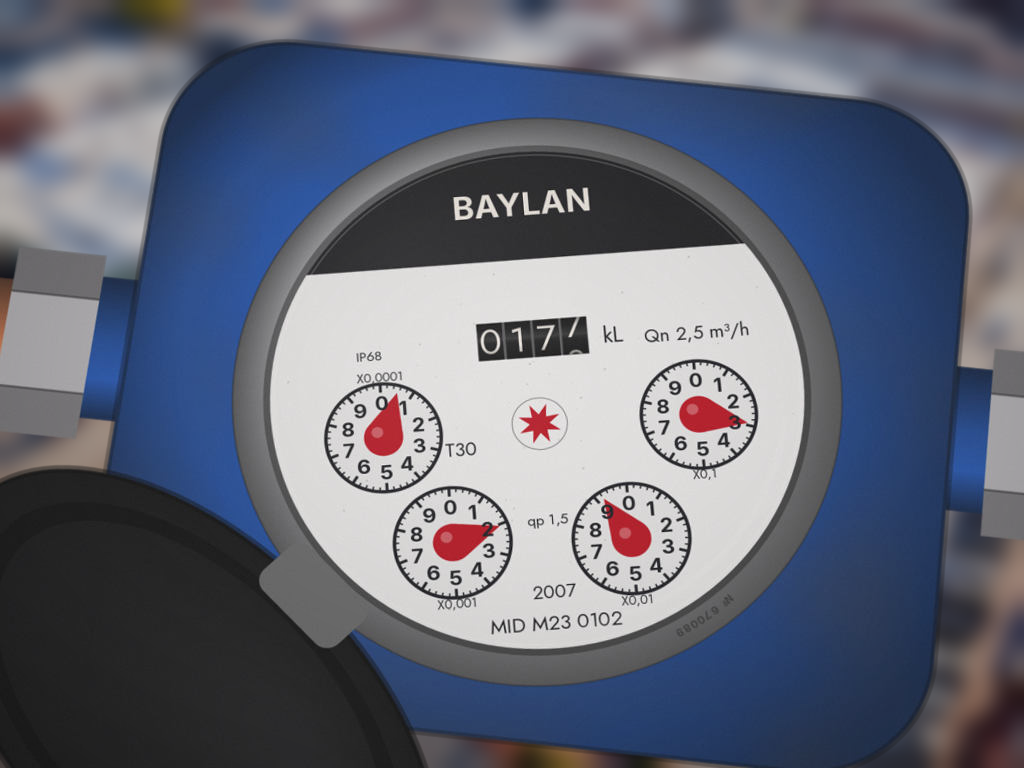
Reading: 177.2920; kL
